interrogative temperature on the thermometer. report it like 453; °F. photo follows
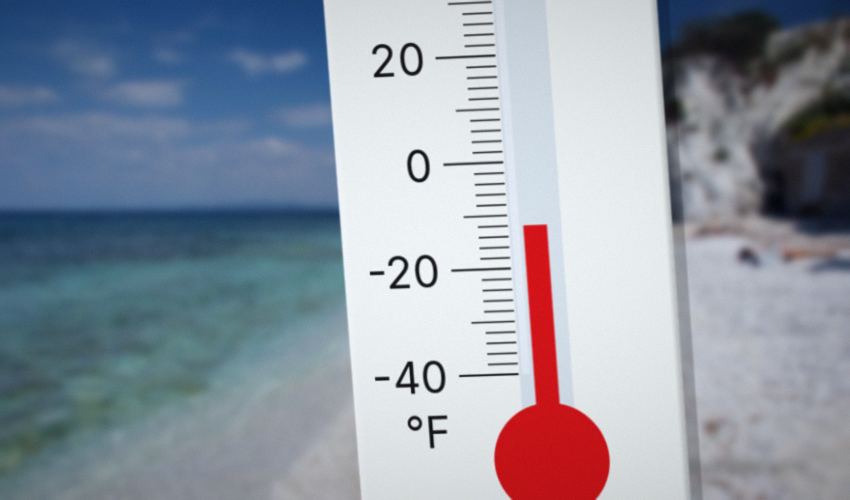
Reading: -12; °F
